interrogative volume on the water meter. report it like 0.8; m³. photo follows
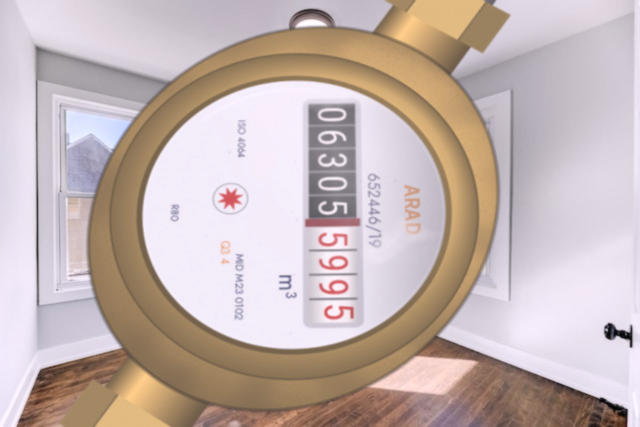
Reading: 6305.5995; m³
